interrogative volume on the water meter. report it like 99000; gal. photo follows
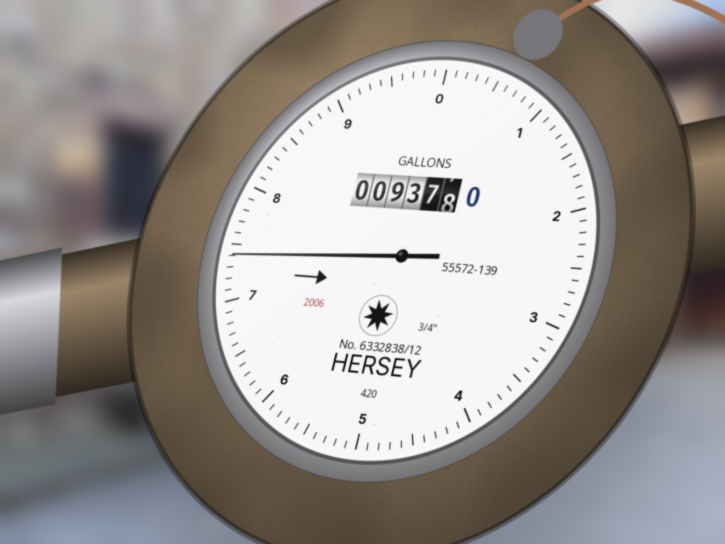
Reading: 93777.4; gal
